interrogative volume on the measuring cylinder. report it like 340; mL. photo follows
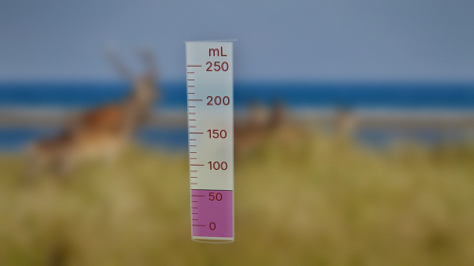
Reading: 60; mL
